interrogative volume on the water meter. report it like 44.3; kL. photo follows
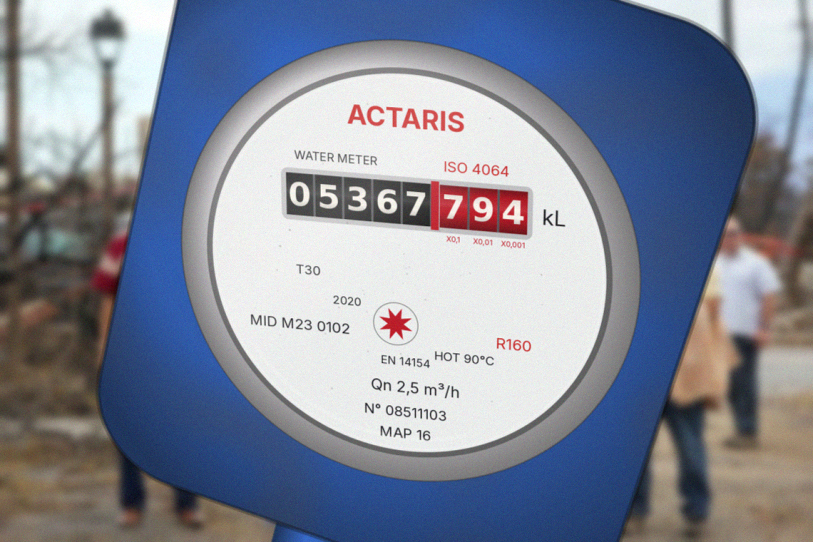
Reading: 5367.794; kL
